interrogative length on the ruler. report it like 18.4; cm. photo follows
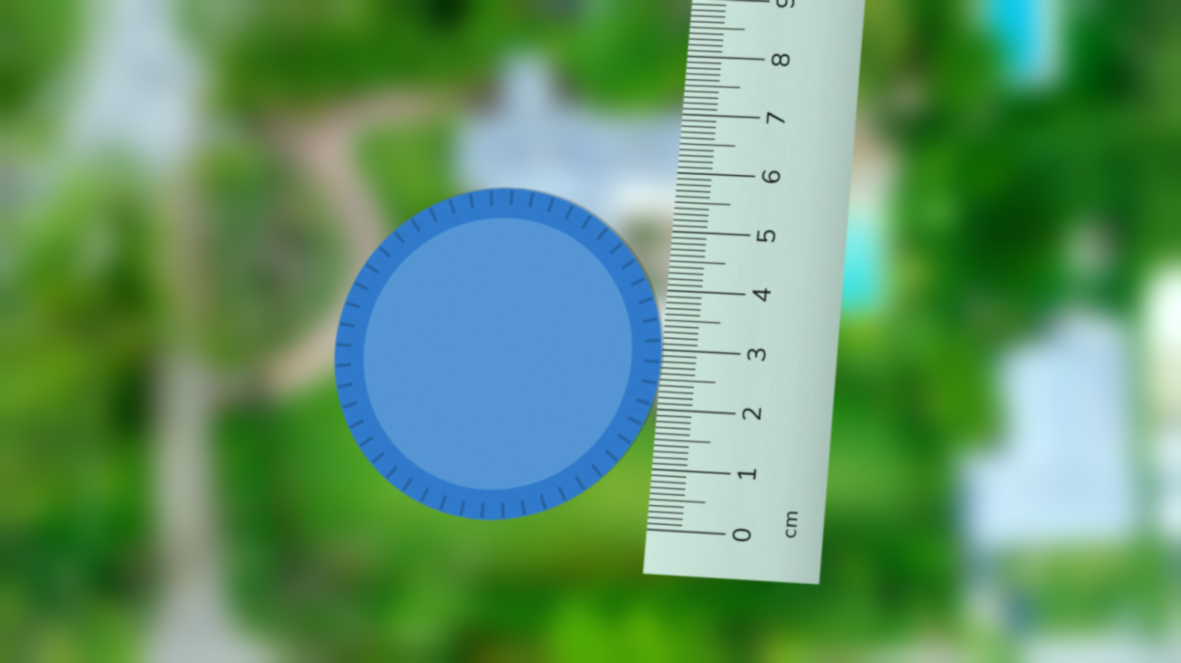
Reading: 5.6; cm
